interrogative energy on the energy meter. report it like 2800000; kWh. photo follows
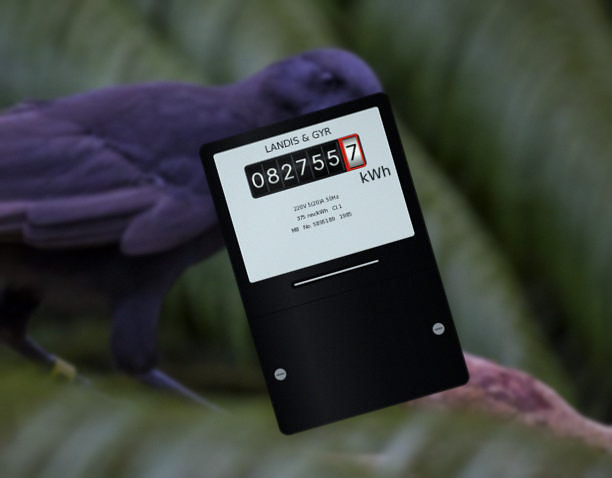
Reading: 82755.7; kWh
